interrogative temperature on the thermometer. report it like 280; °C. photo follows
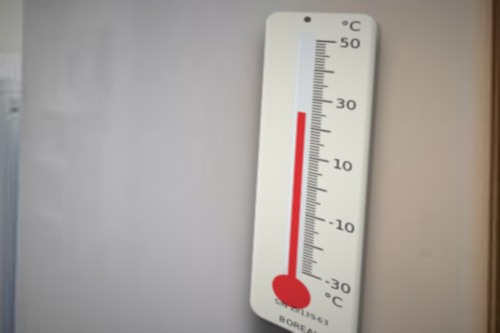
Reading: 25; °C
